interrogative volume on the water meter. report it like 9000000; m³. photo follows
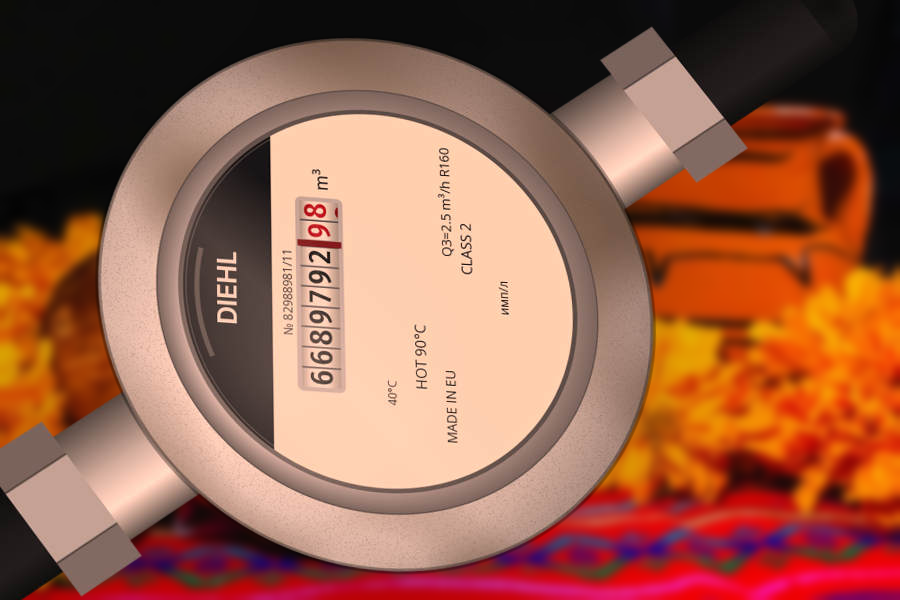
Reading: 6689792.98; m³
